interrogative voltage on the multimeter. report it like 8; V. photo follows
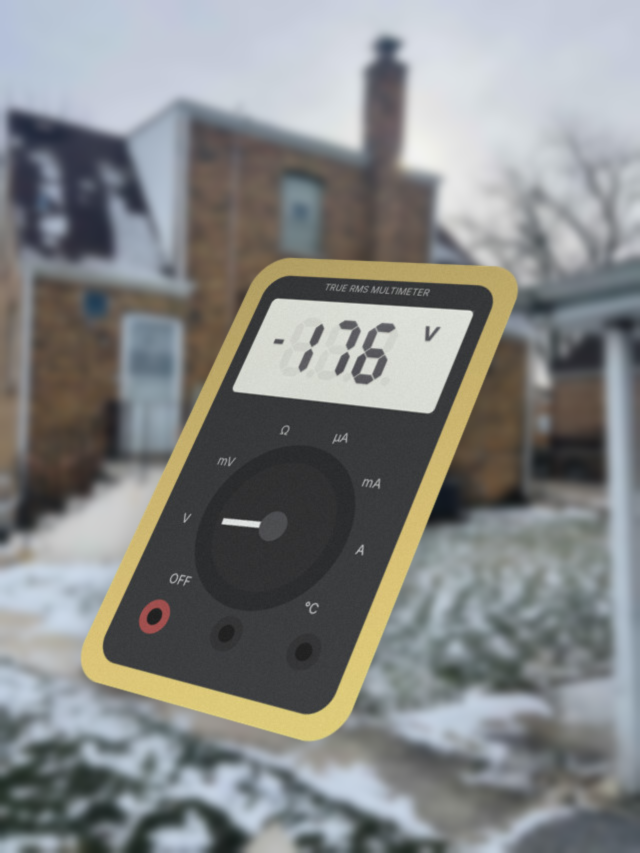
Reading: -176; V
